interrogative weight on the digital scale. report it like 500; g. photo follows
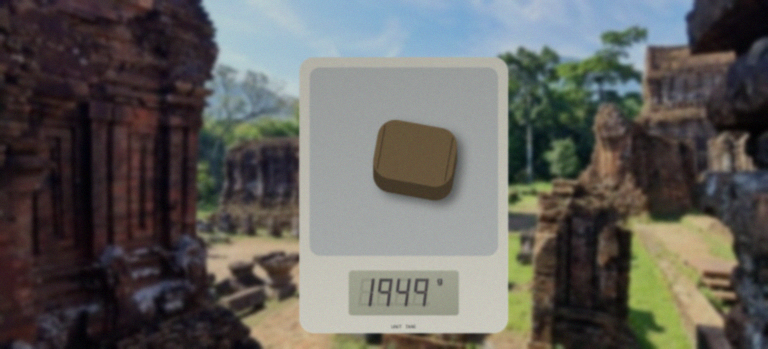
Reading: 1949; g
